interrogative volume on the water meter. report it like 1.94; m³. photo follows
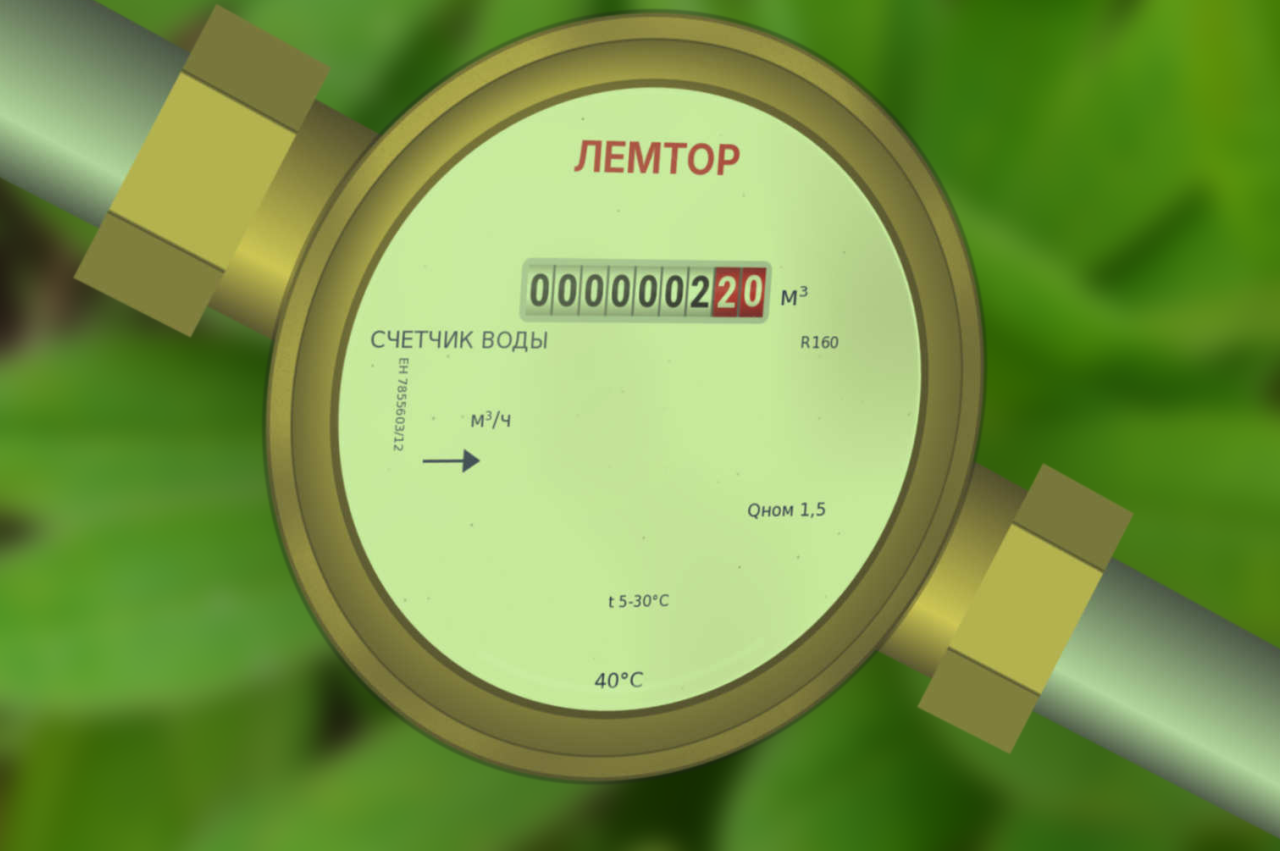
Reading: 2.20; m³
